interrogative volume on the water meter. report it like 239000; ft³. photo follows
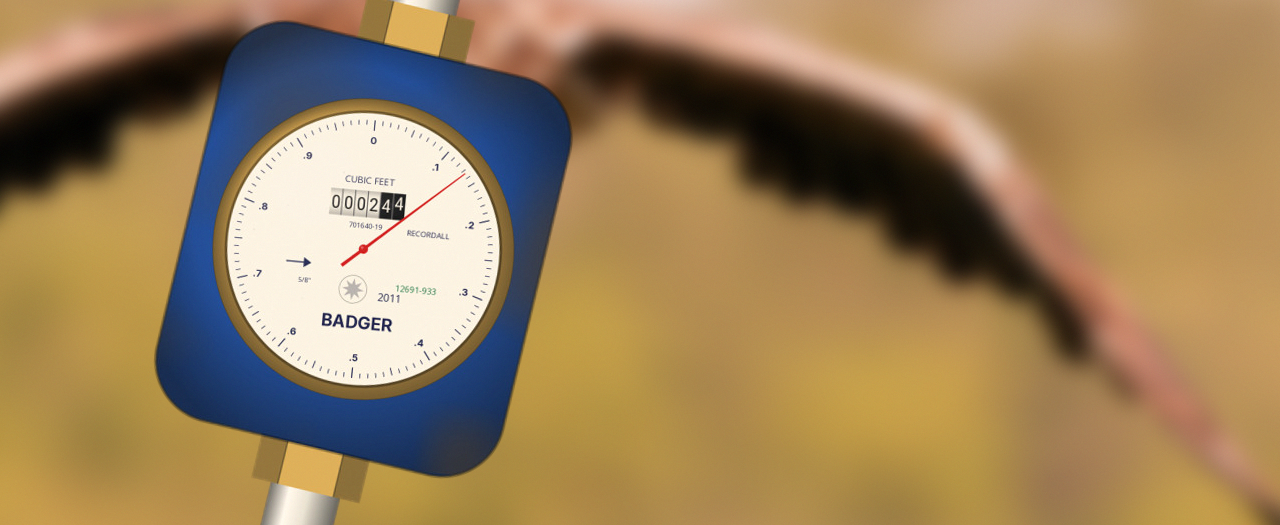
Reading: 244.13; ft³
